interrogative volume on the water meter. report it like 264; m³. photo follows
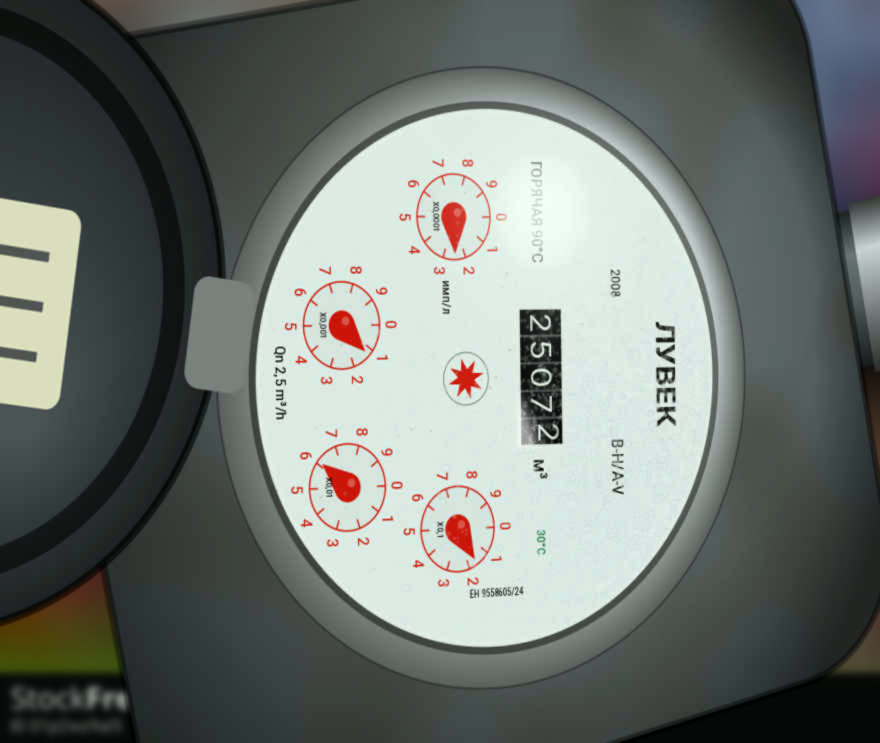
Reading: 25072.1612; m³
